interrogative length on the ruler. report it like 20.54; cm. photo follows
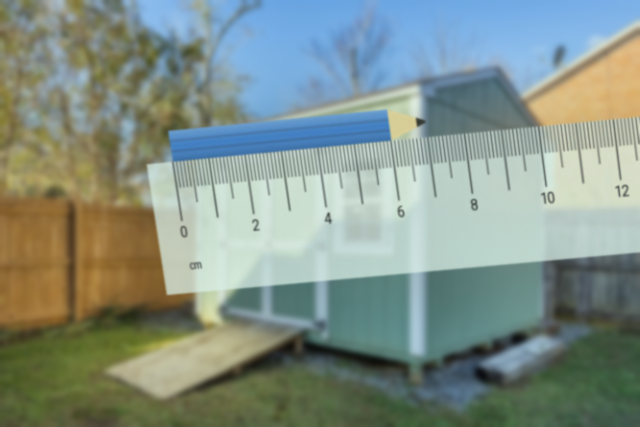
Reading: 7; cm
